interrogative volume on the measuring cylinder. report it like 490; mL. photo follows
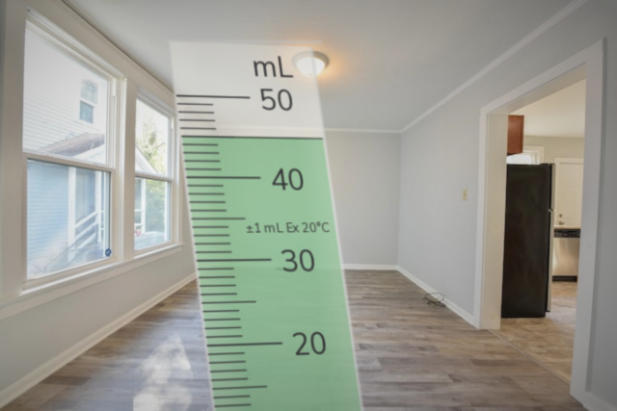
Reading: 45; mL
